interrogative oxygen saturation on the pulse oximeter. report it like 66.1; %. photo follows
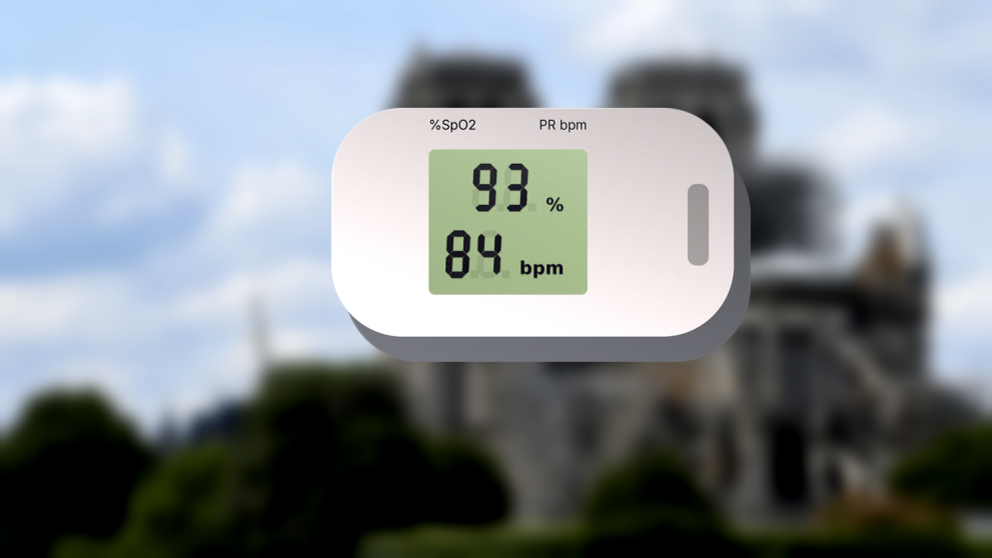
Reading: 93; %
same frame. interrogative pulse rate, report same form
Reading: 84; bpm
